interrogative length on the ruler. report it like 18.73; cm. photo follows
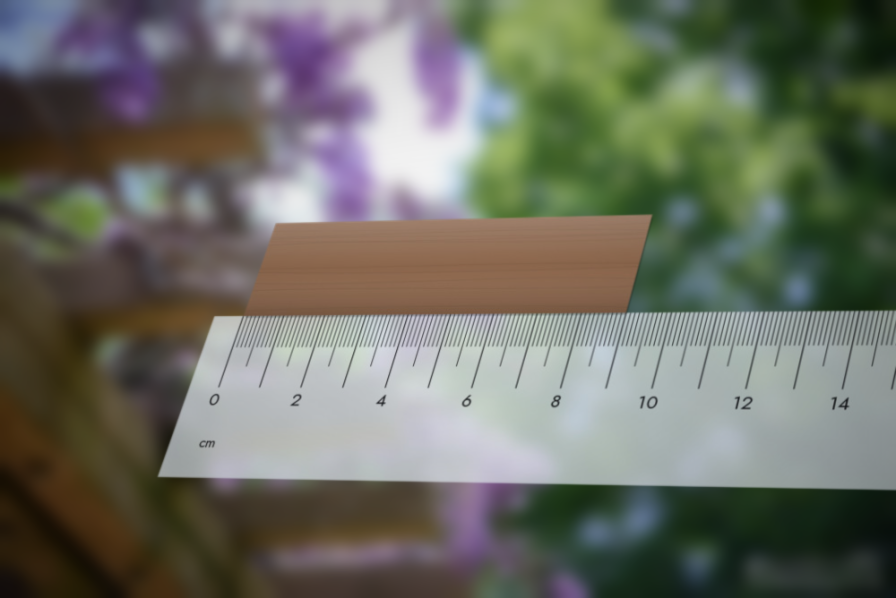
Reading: 9; cm
